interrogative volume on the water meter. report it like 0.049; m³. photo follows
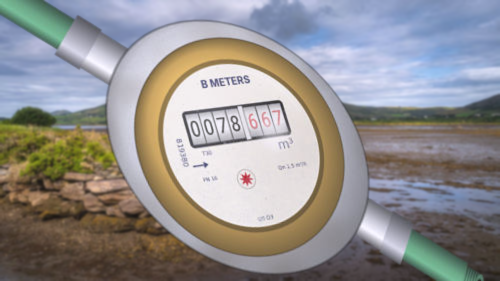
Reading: 78.667; m³
